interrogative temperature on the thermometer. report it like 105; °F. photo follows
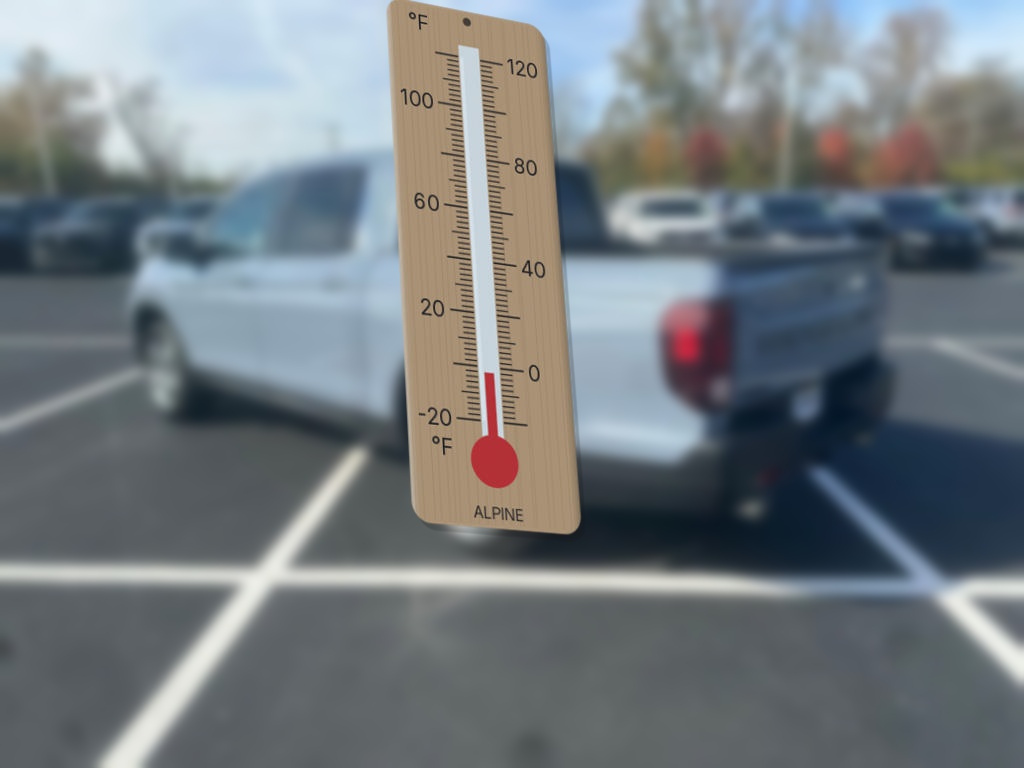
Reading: -2; °F
